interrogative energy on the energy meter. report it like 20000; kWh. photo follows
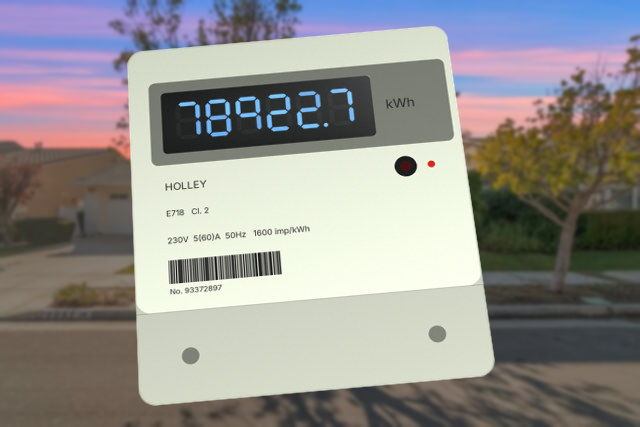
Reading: 78922.7; kWh
